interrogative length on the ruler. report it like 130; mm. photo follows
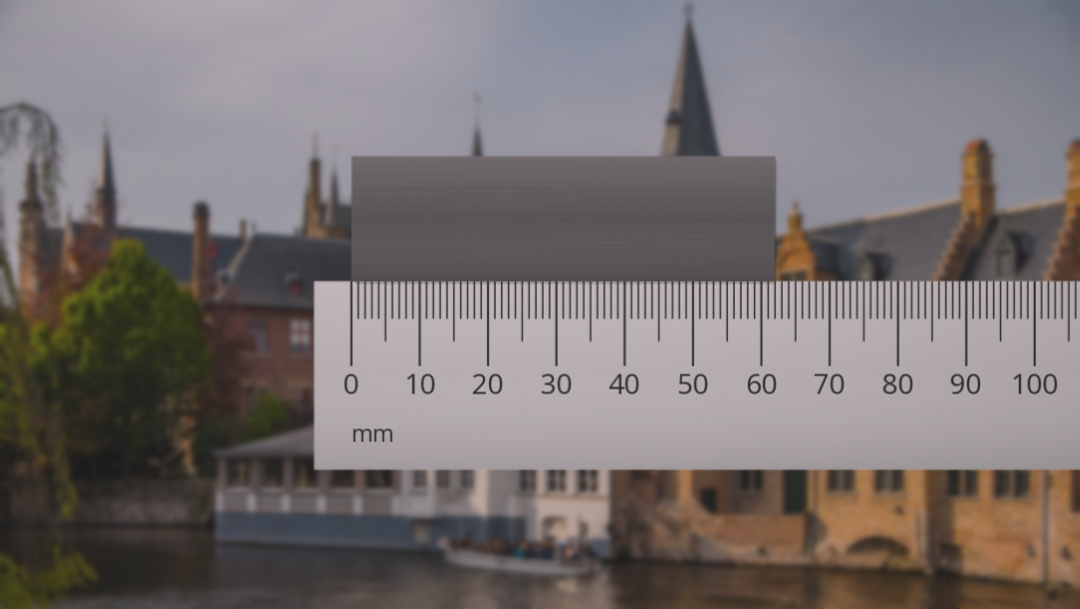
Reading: 62; mm
